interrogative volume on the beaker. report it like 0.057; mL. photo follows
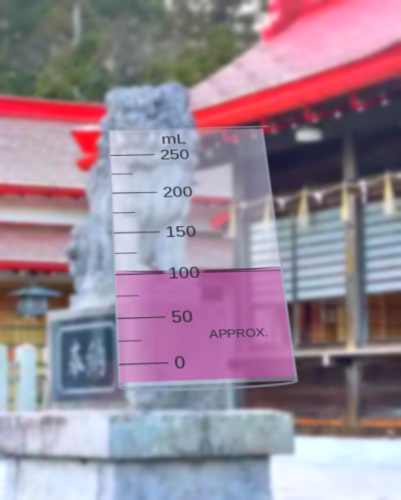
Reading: 100; mL
